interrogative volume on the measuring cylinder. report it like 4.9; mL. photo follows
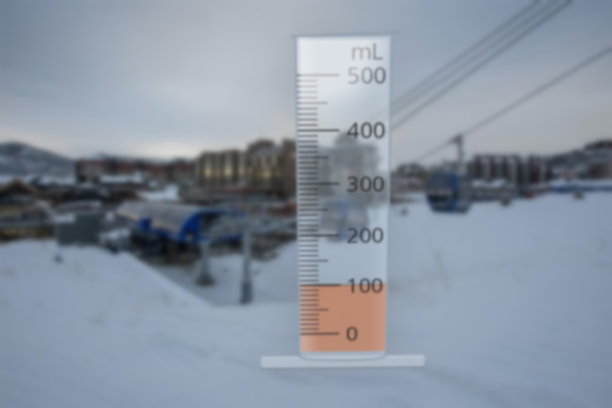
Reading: 100; mL
